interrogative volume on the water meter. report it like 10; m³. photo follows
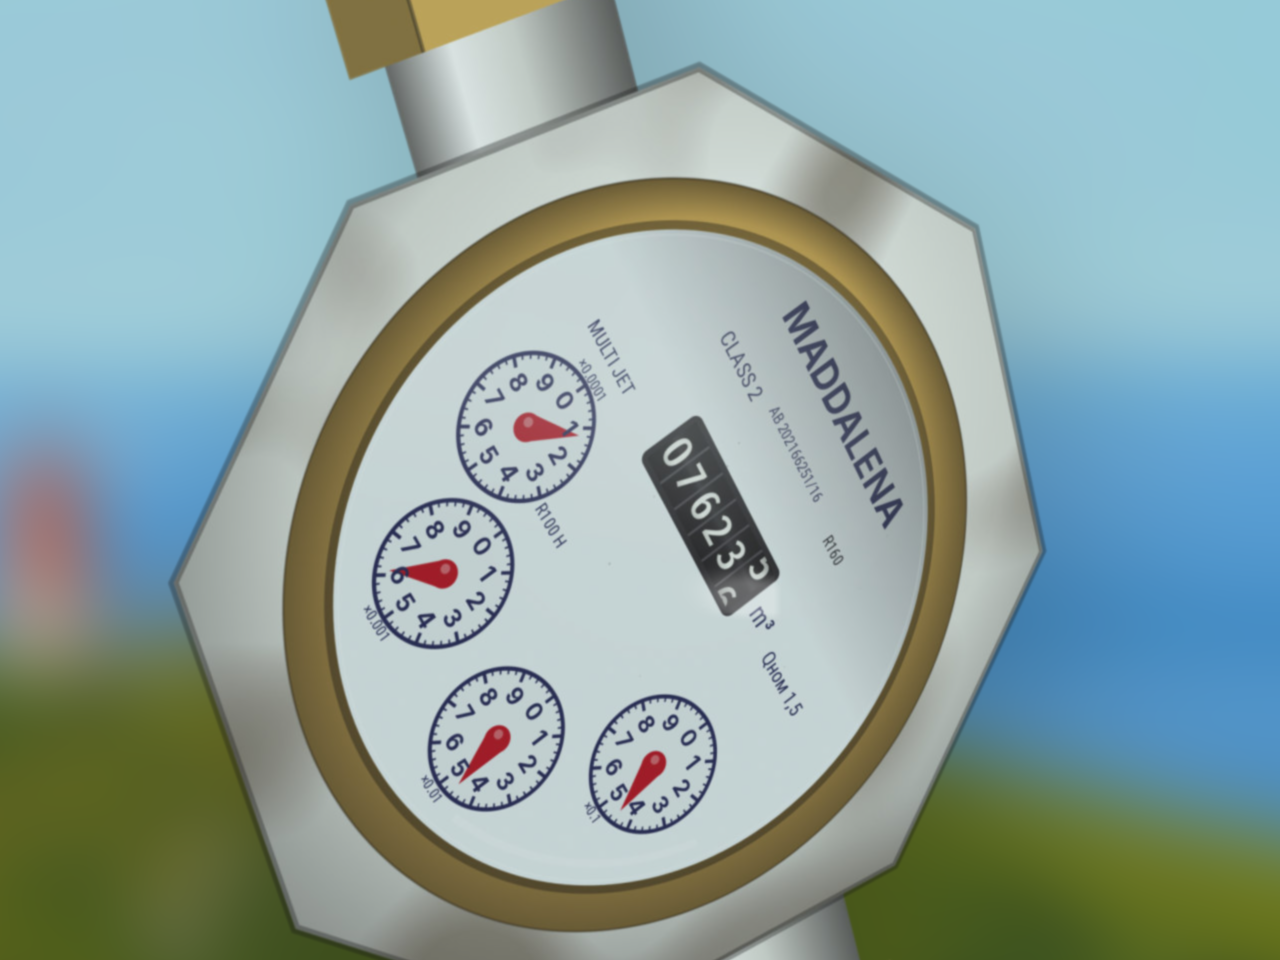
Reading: 76235.4461; m³
